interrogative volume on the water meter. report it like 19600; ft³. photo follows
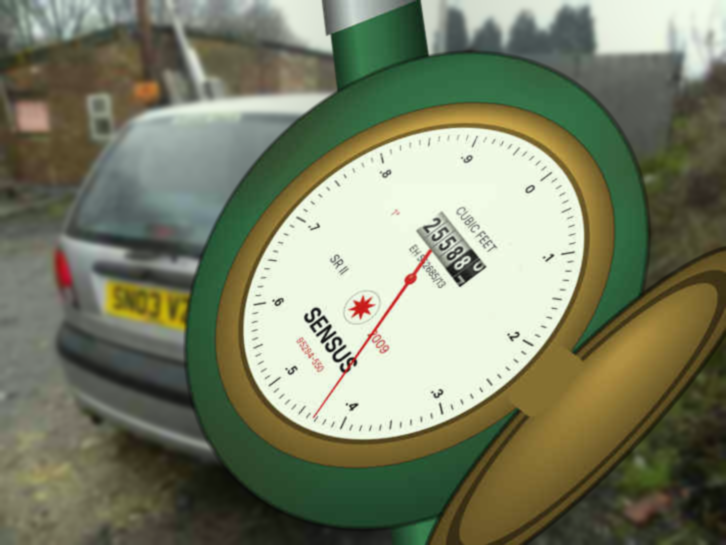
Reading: 255886.43; ft³
